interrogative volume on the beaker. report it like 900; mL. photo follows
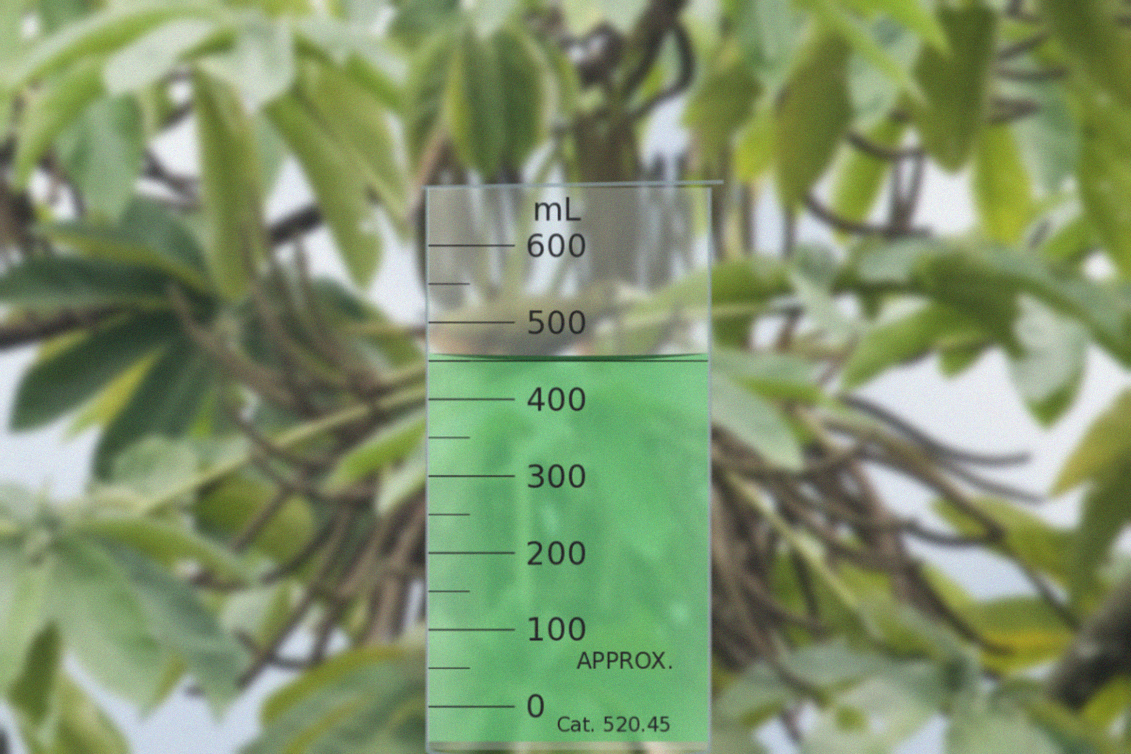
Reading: 450; mL
